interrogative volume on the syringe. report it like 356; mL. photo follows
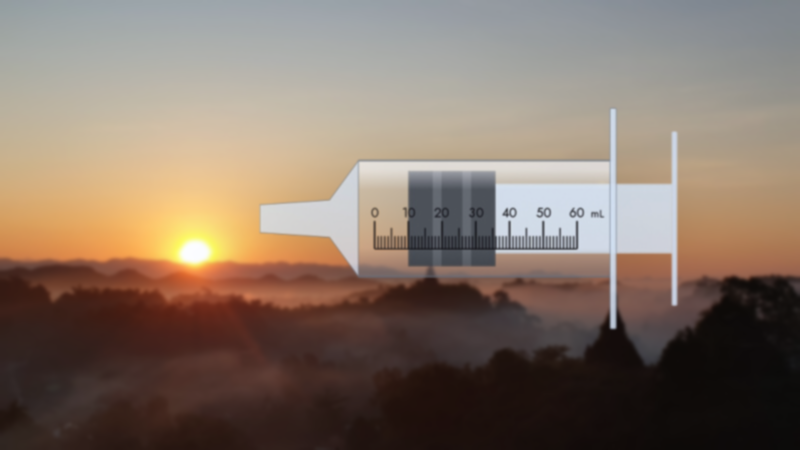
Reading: 10; mL
